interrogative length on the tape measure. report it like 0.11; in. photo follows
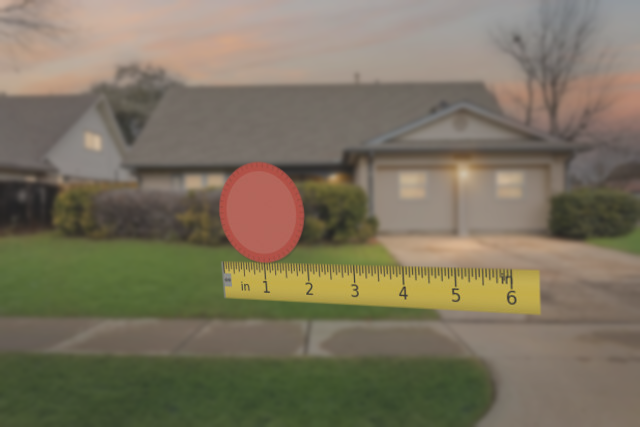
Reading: 2; in
